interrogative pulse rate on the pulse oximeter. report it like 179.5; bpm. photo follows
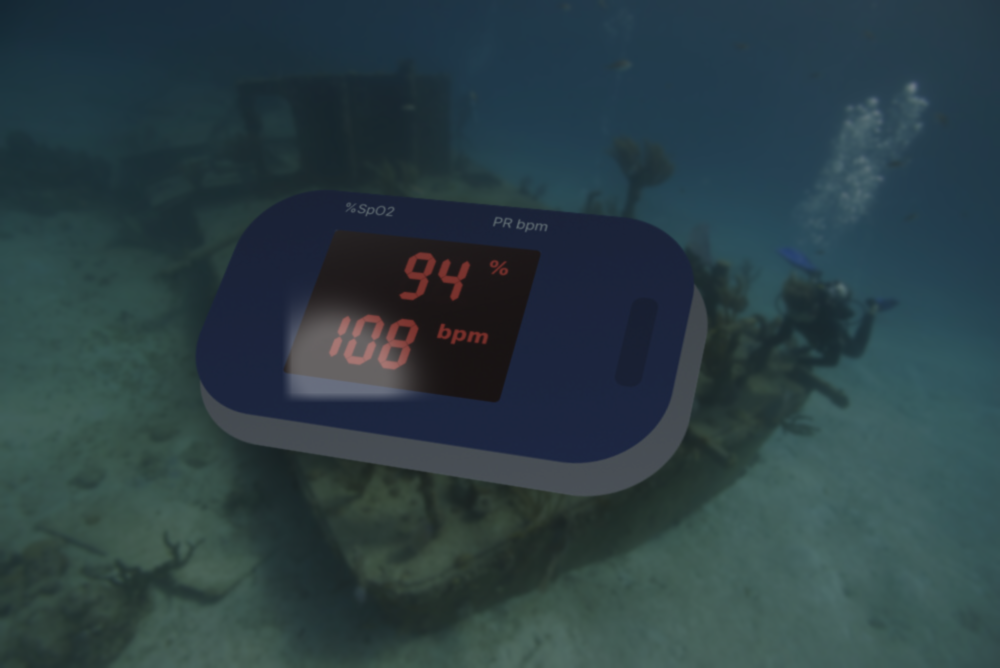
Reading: 108; bpm
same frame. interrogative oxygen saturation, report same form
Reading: 94; %
